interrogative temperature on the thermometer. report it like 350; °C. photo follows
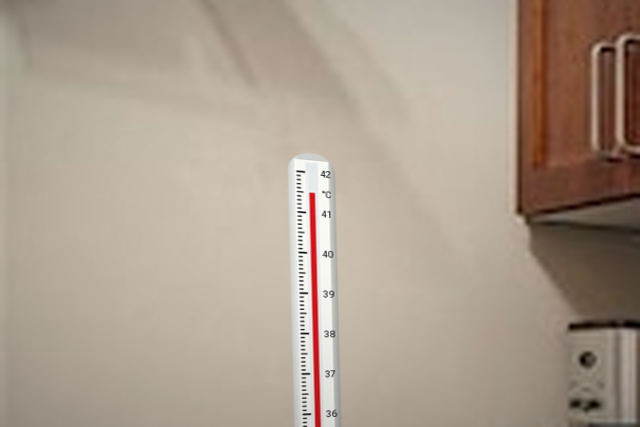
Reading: 41.5; °C
